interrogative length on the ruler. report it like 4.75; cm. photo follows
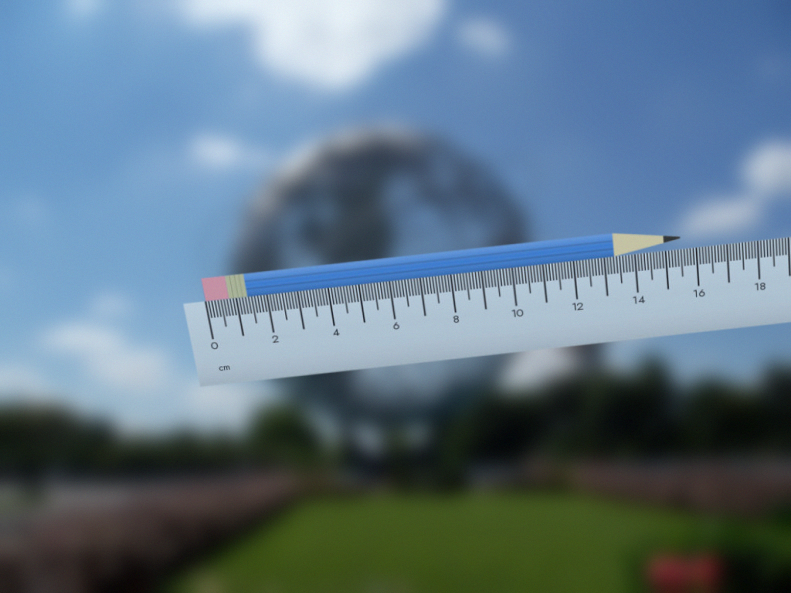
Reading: 15.5; cm
